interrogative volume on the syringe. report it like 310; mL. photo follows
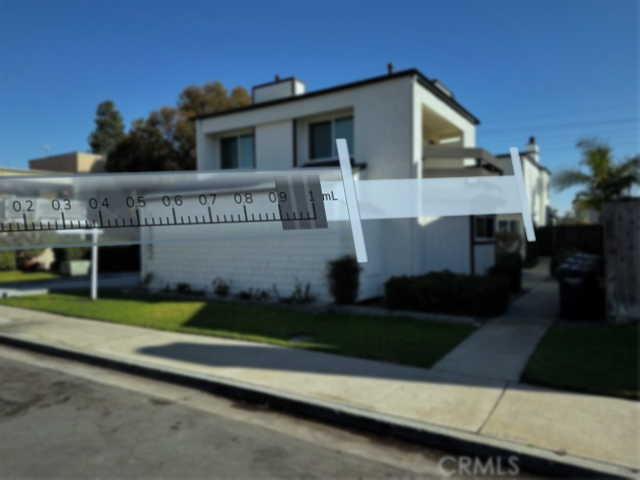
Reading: 0.9; mL
